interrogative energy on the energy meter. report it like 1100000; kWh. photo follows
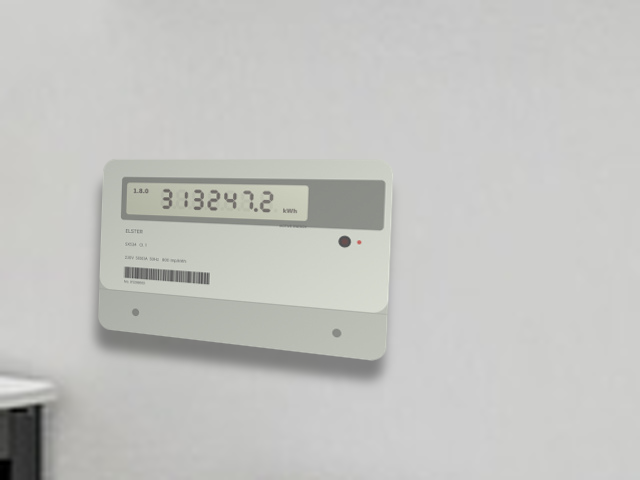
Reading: 313247.2; kWh
